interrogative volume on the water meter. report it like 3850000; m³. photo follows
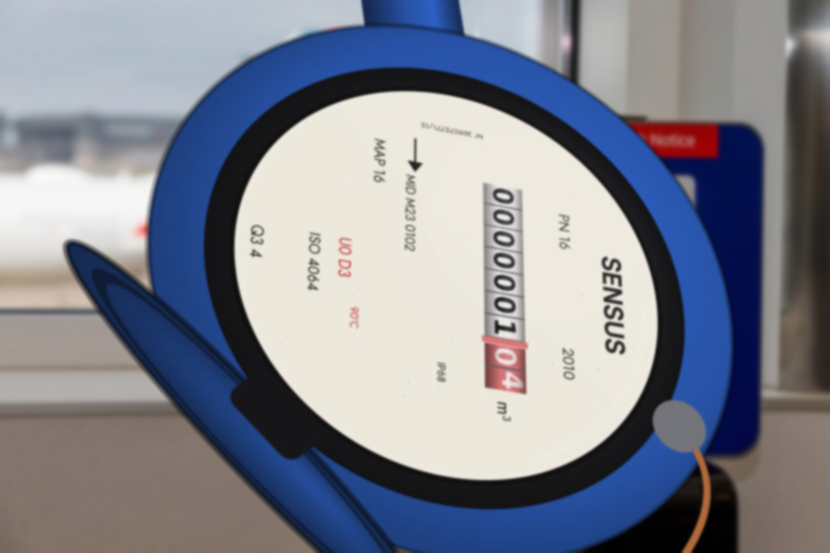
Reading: 1.04; m³
